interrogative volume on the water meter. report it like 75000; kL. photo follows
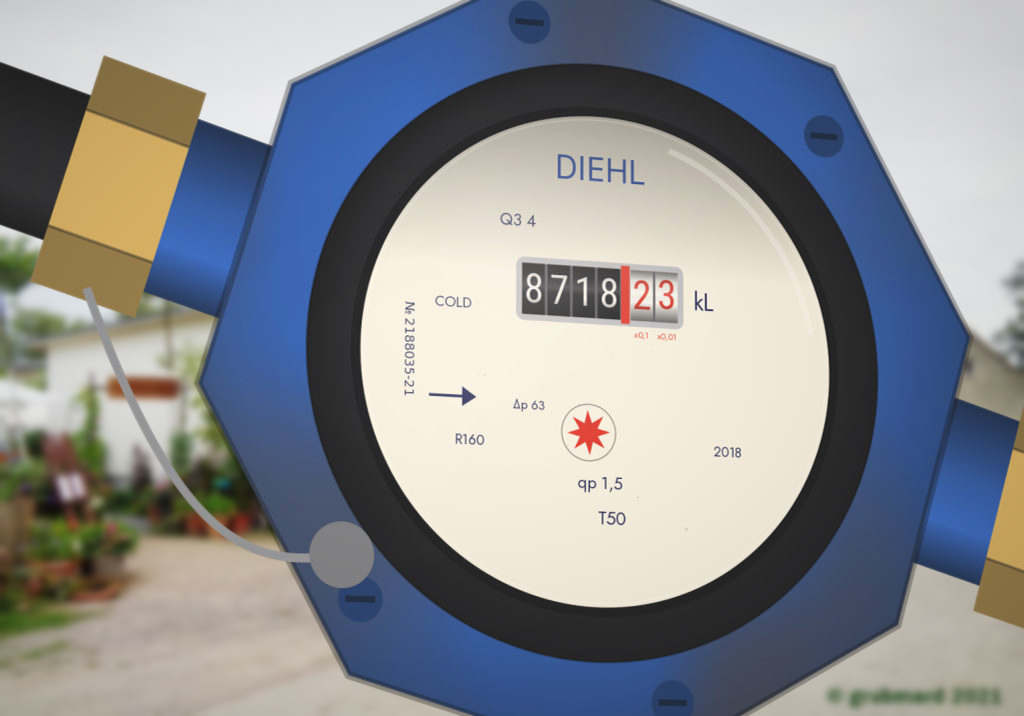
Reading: 8718.23; kL
